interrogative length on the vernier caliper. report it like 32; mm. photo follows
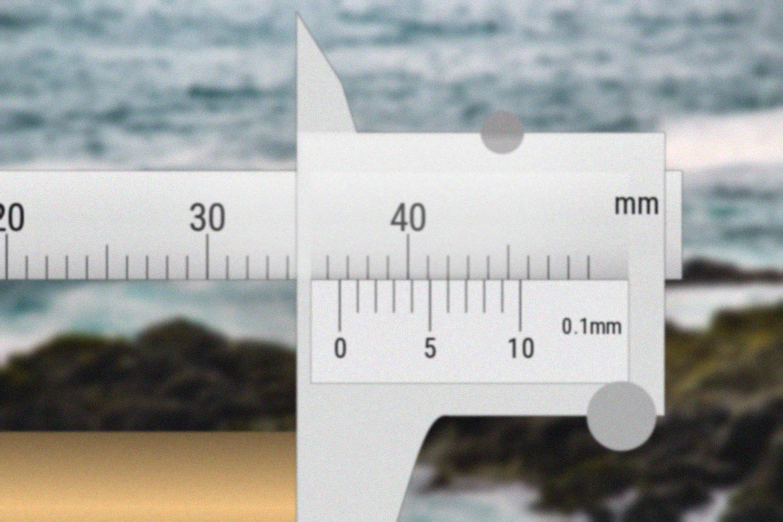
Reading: 36.6; mm
